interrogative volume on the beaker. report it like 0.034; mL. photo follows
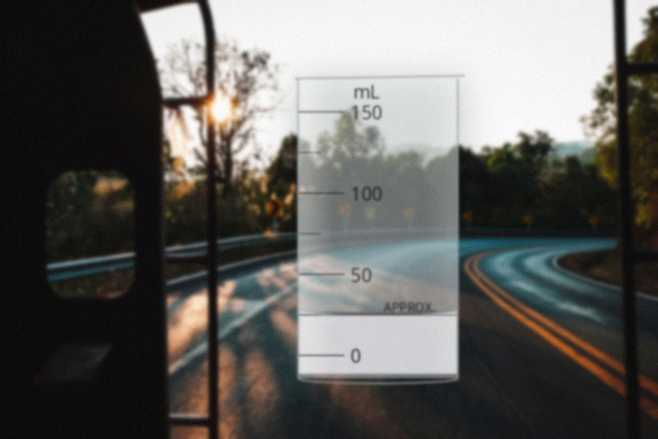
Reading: 25; mL
